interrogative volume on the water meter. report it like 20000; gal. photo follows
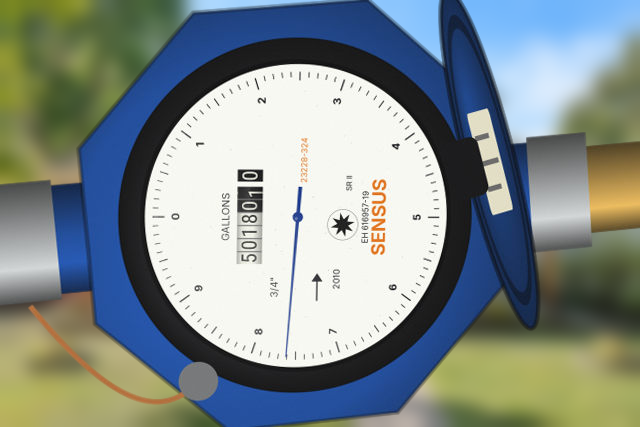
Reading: 5018007.6; gal
